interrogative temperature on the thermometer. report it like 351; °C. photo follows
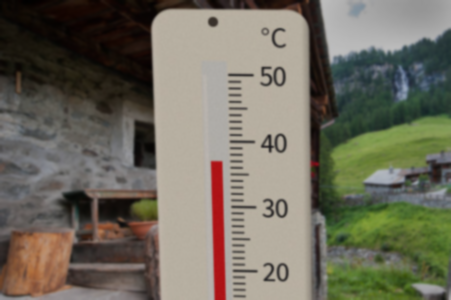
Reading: 37; °C
